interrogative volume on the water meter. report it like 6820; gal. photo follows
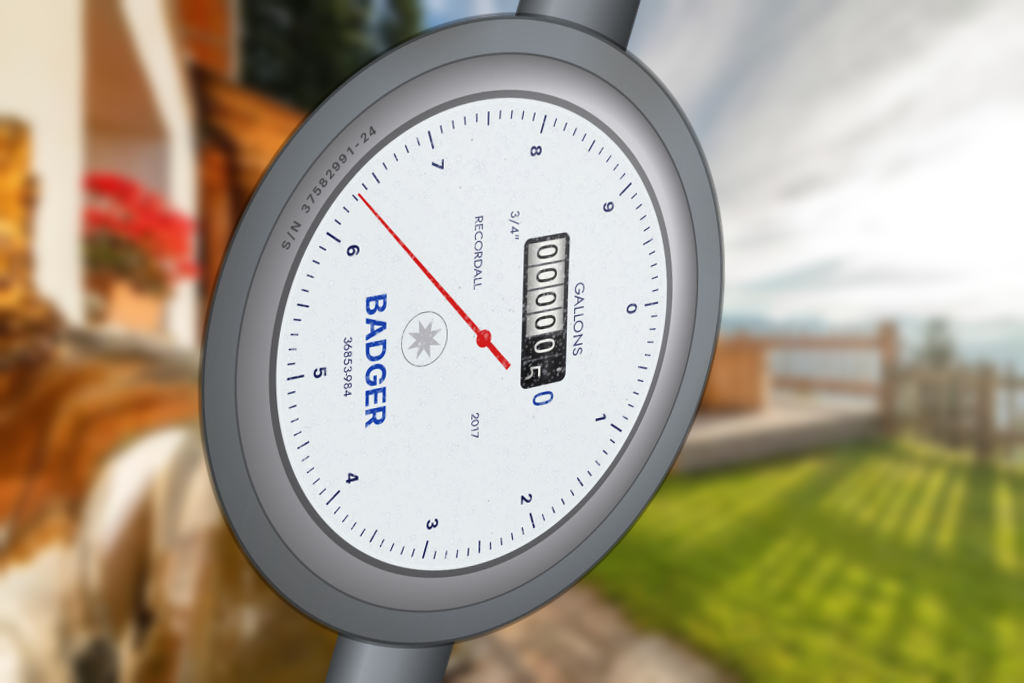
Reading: 46.3; gal
